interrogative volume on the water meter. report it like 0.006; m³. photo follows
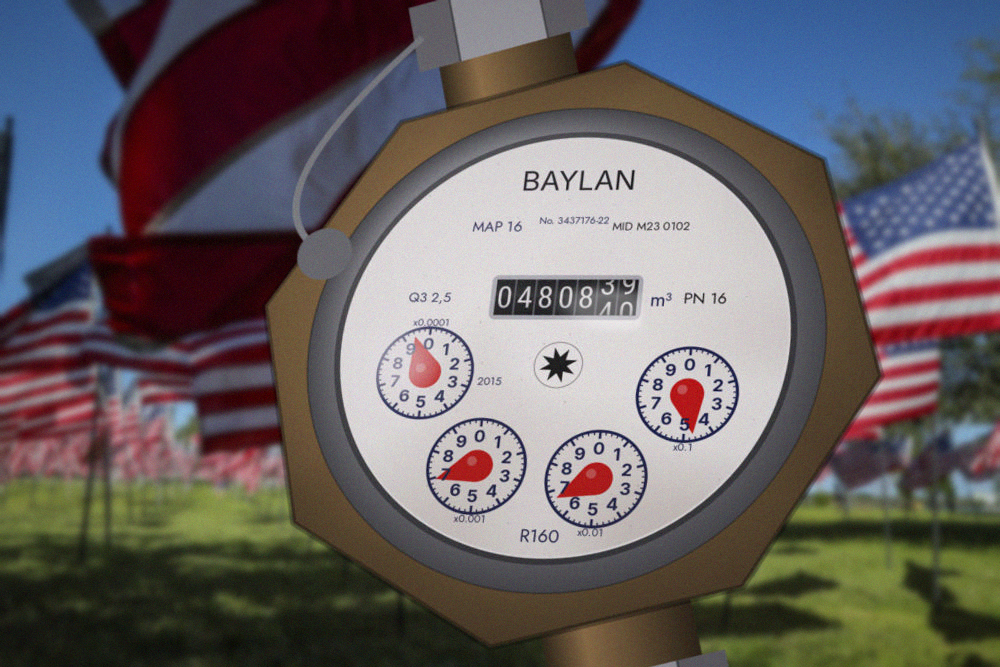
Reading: 480839.4669; m³
